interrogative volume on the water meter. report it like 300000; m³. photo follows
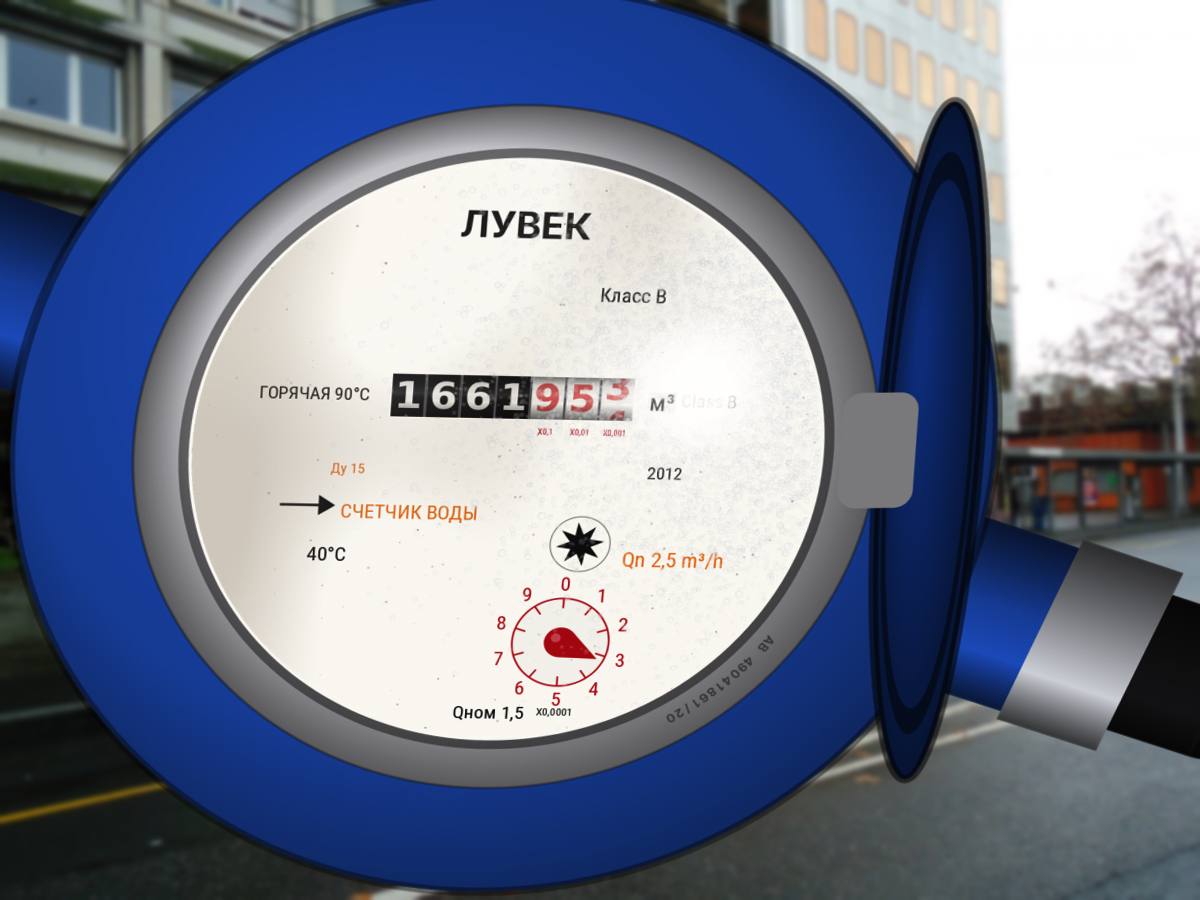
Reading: 1661.9533; m³
